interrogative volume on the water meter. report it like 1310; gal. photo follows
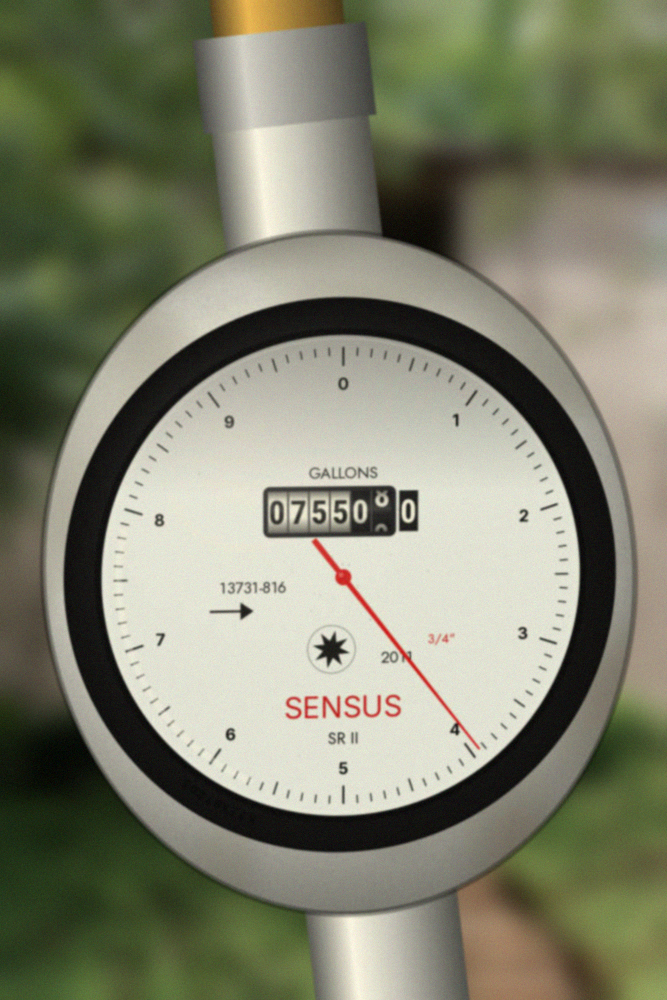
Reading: 755083.9; gal
